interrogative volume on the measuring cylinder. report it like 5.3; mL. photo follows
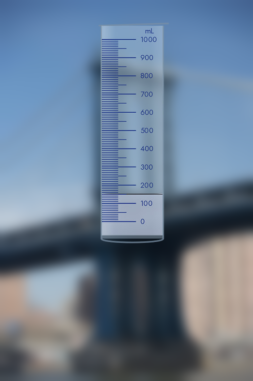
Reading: 150; mL
